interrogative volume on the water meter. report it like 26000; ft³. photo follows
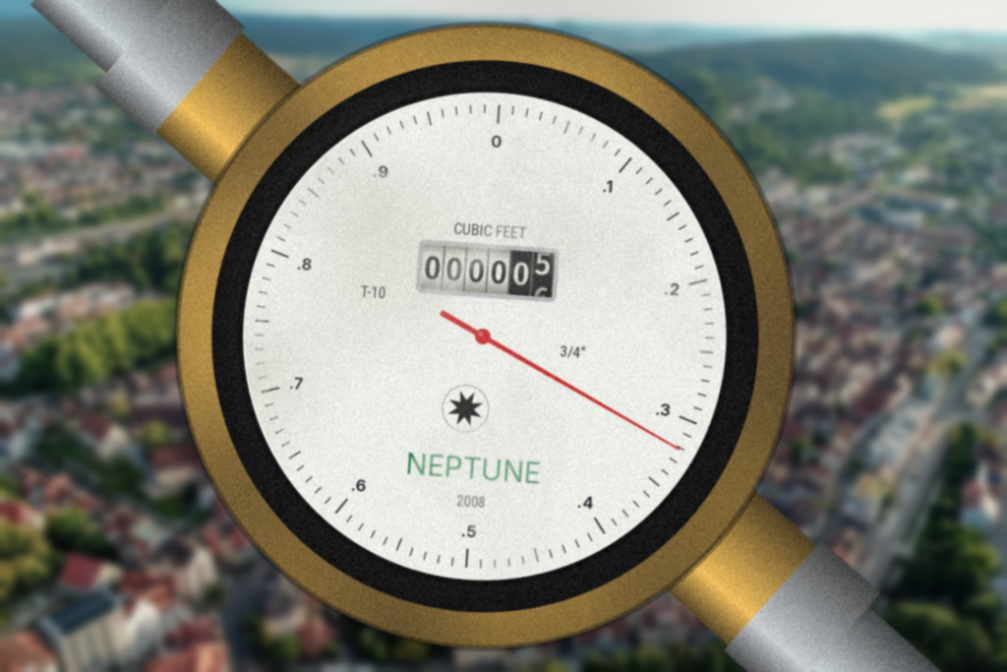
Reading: 5.32; ft³
